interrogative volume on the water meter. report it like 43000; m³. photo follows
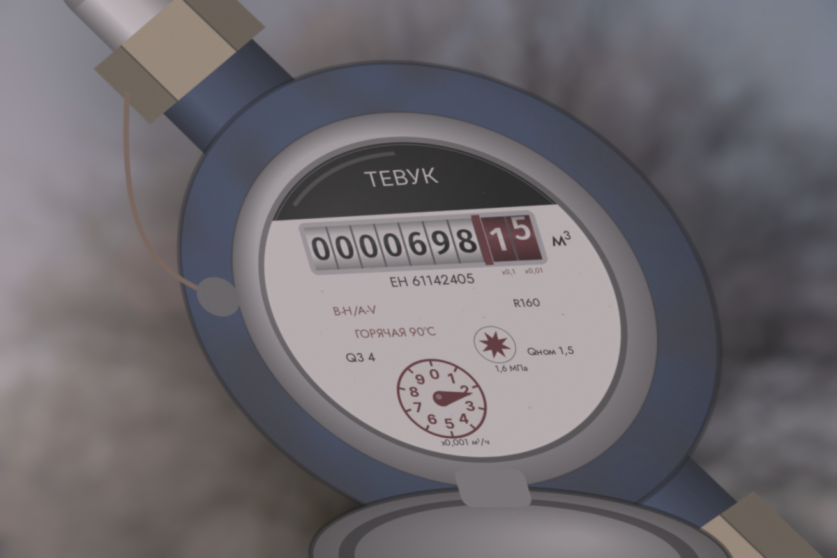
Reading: 698.152; m³
